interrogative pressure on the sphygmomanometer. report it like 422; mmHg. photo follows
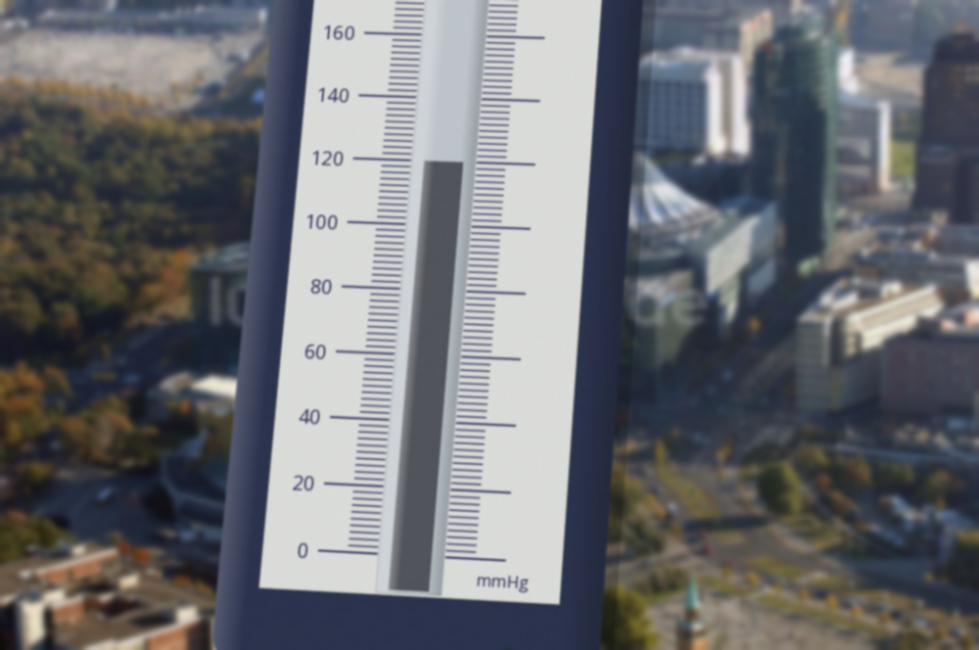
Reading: 120; mmHg
